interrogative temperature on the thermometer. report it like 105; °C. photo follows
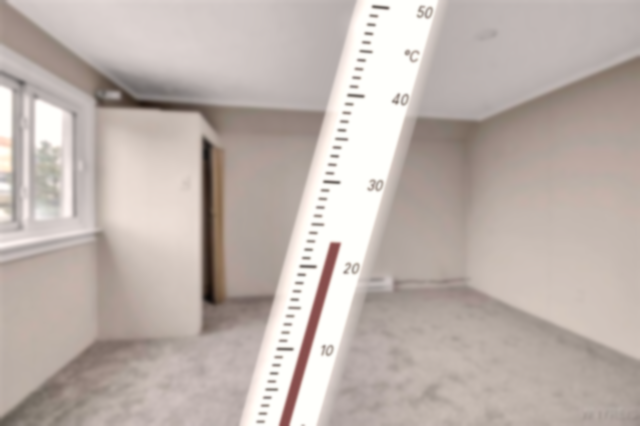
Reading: 23; °C
